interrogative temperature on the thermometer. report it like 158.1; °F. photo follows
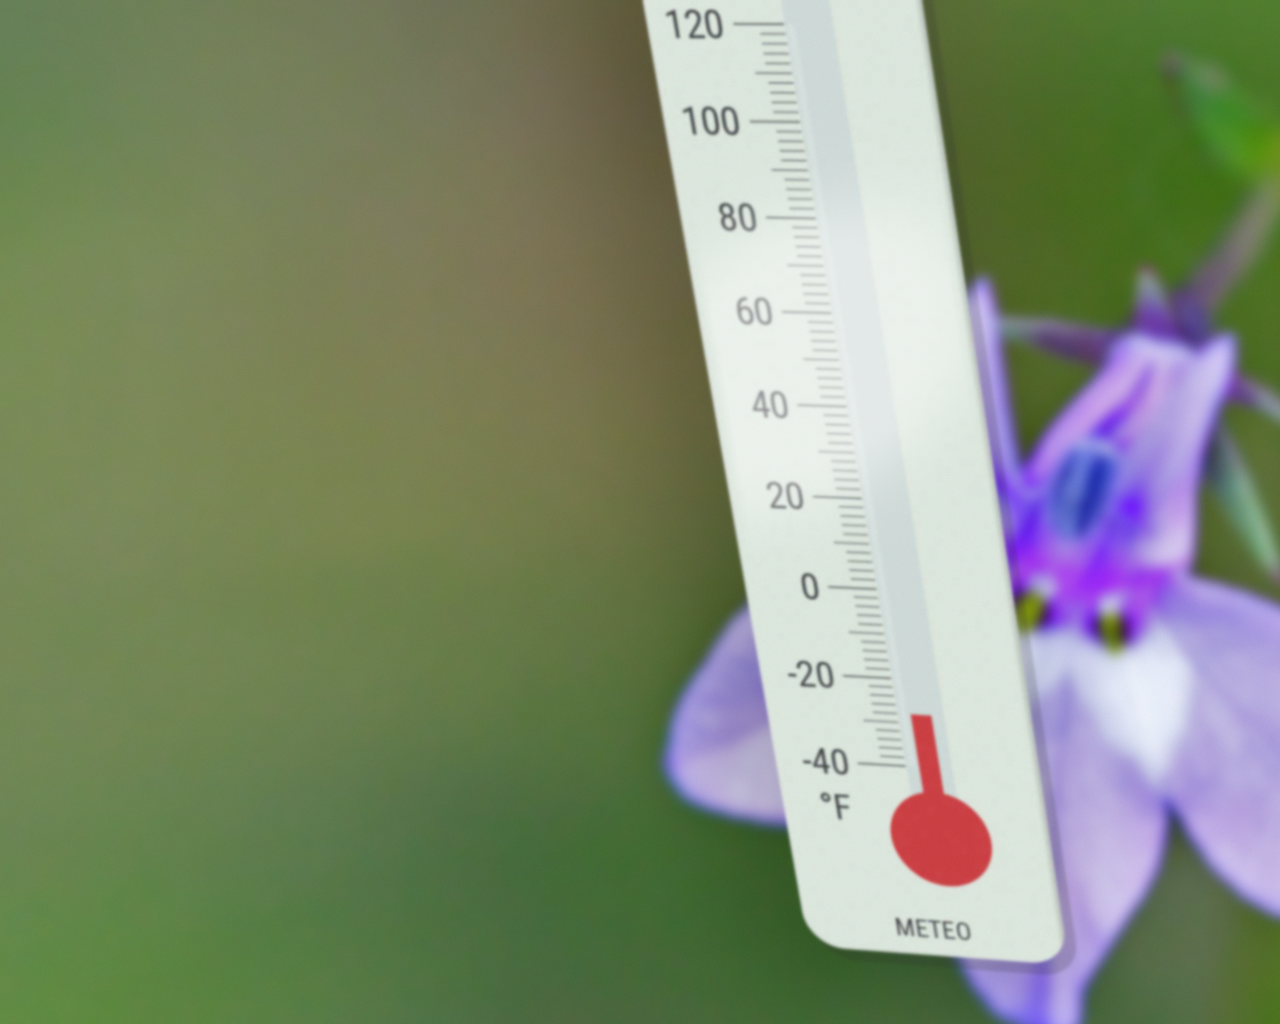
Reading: -28; °F
